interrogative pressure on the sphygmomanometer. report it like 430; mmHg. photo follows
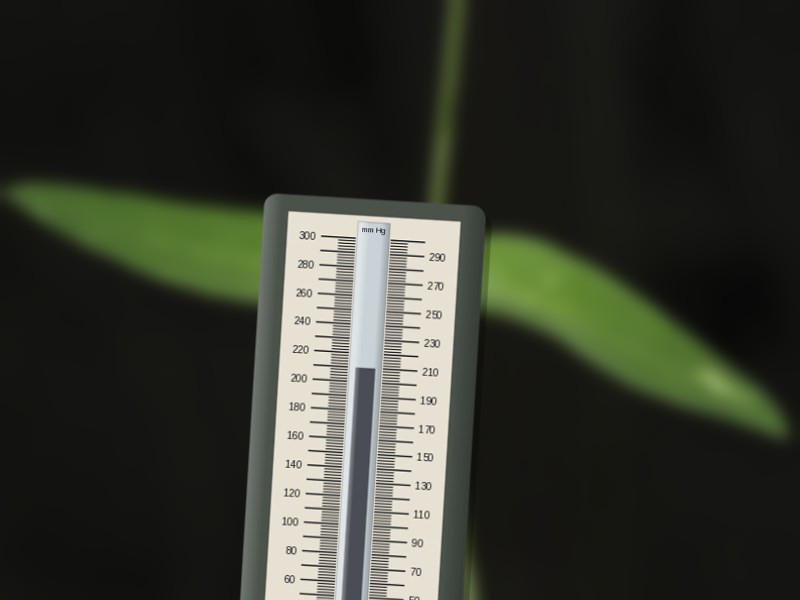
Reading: 210; mmHg
